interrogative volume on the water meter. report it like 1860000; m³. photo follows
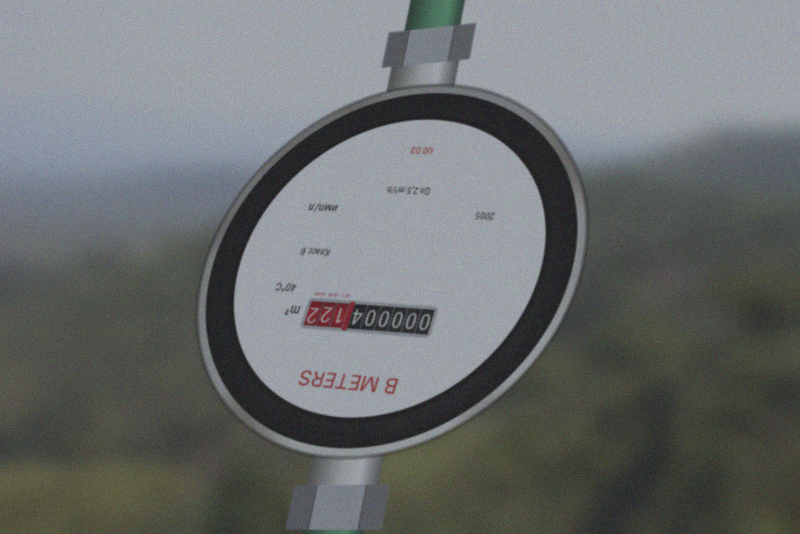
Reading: 4.122; m³
